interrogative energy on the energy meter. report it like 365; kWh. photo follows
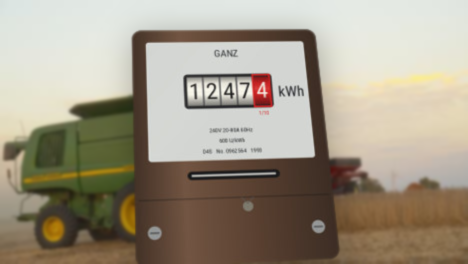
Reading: 1247.4; kWh
